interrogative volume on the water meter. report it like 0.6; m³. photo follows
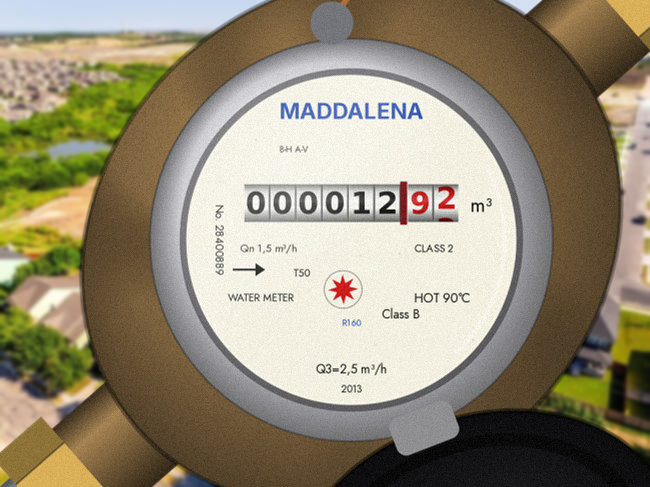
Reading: 12.92; m³
